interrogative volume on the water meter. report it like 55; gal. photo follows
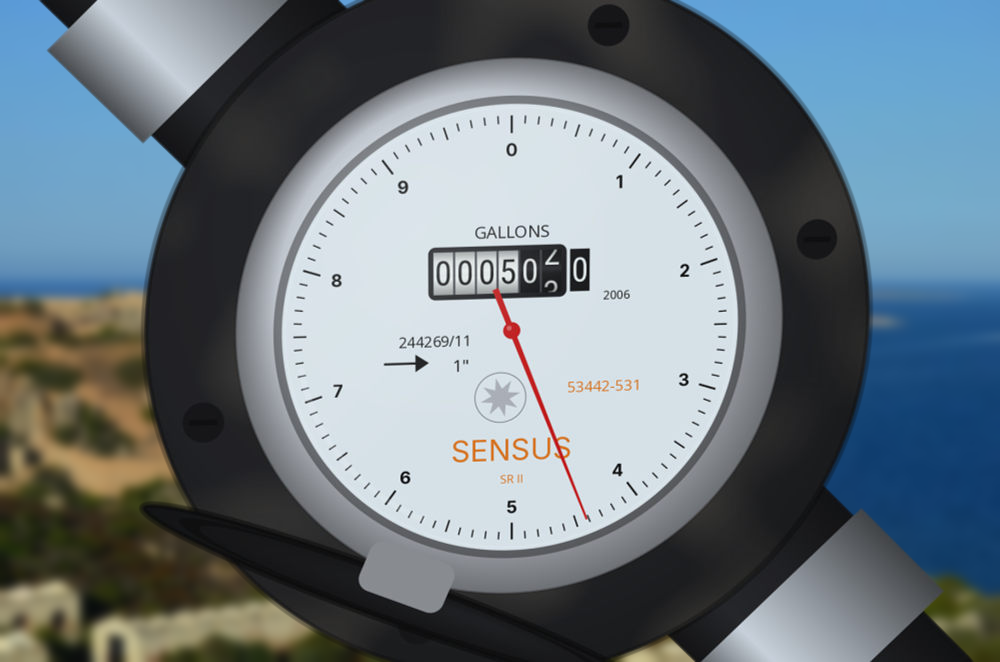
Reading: 5024.4; gal
